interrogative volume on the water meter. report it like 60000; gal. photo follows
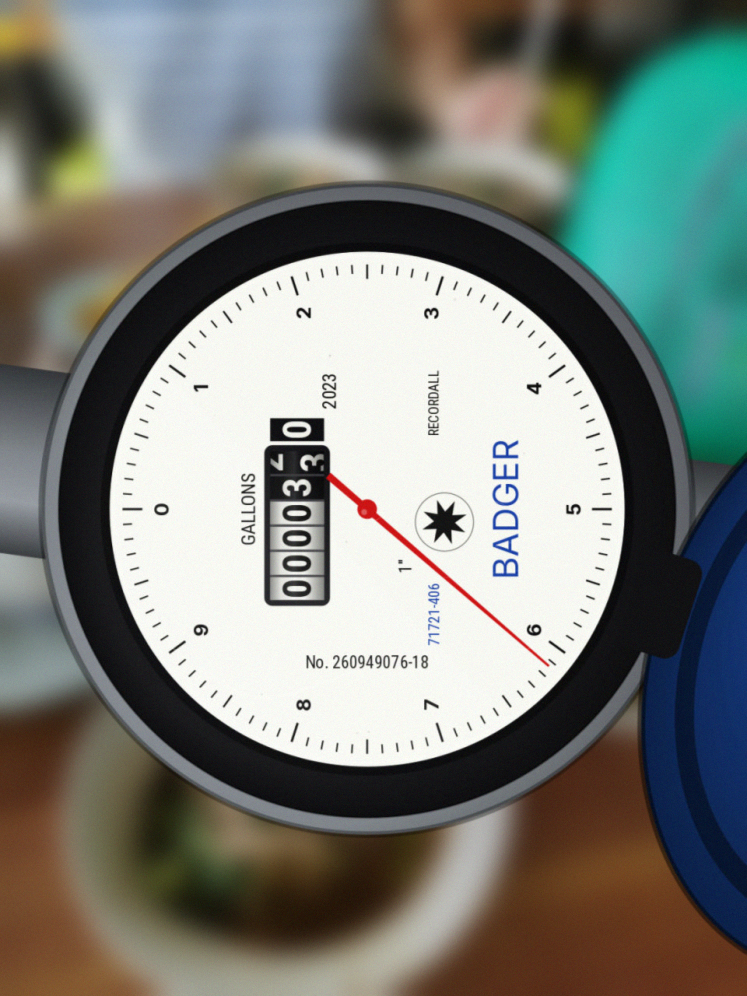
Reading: 326.1; gal
